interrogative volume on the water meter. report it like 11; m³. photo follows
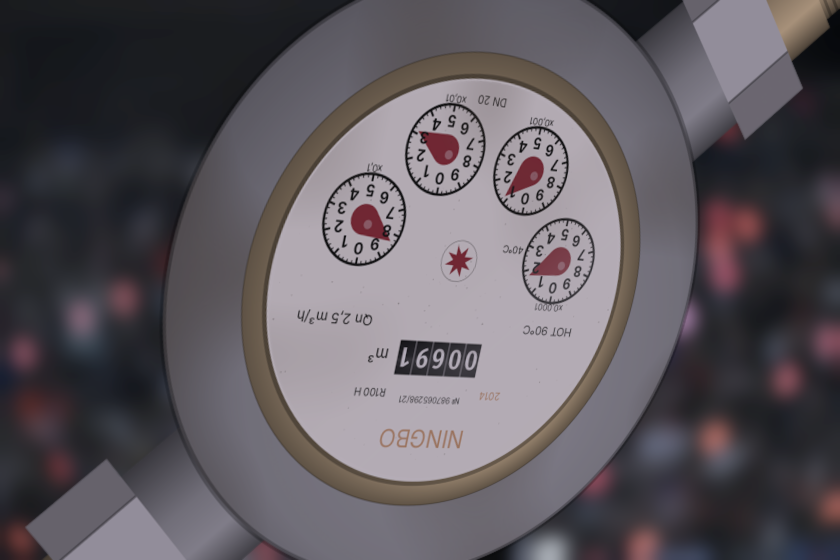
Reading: 691.8311; m³
